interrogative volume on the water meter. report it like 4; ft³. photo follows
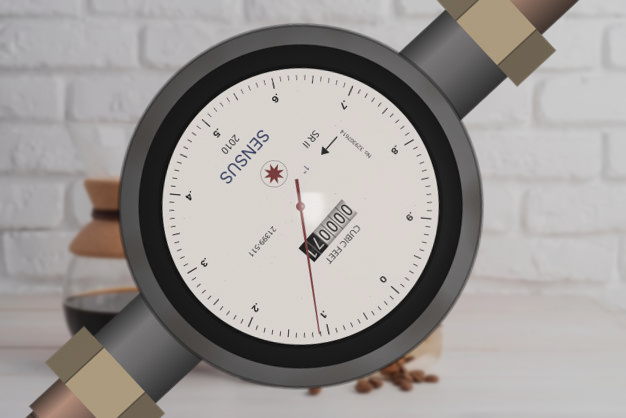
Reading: 71.11; ft³
